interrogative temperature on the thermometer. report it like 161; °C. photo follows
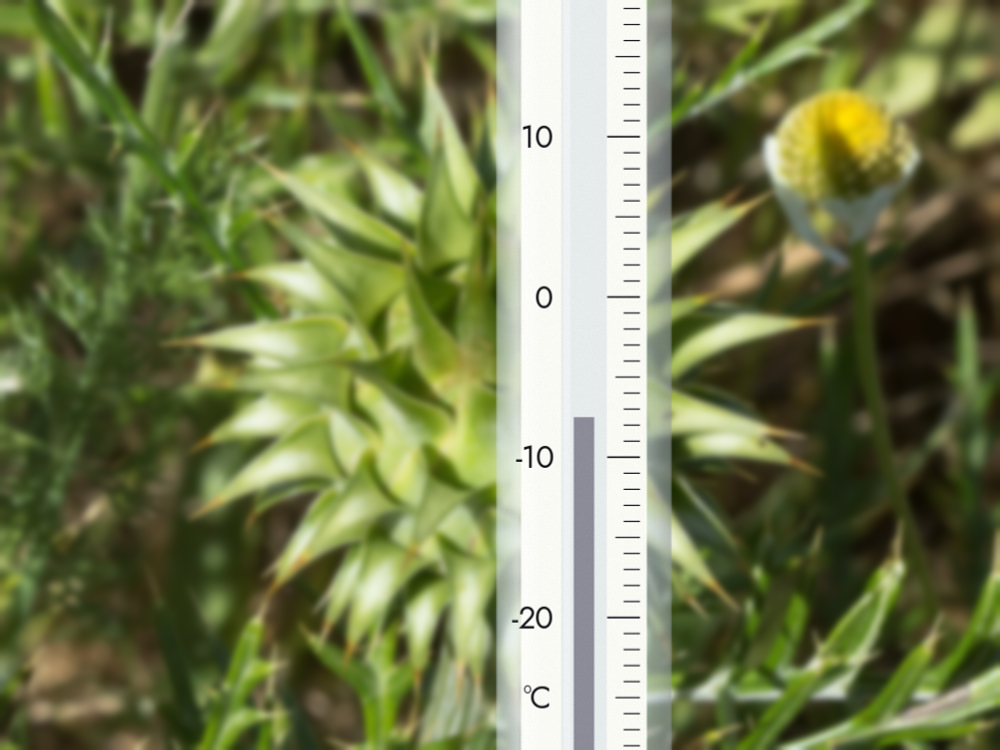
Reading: -7.5; °C
